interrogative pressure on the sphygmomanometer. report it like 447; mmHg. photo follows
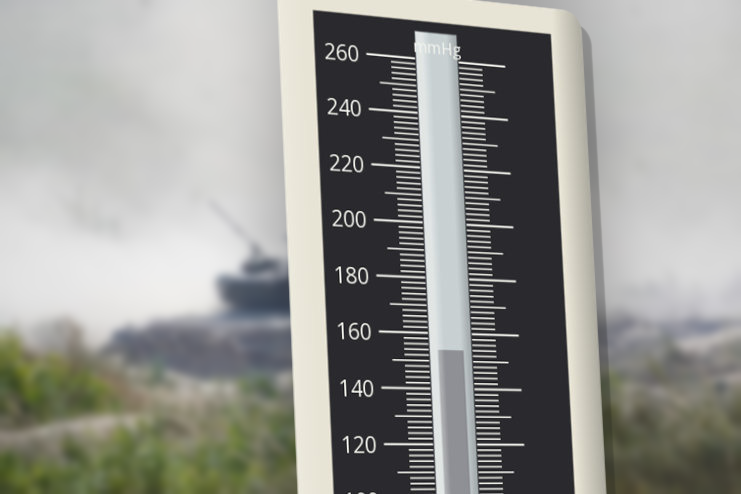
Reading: 154; mmHg
